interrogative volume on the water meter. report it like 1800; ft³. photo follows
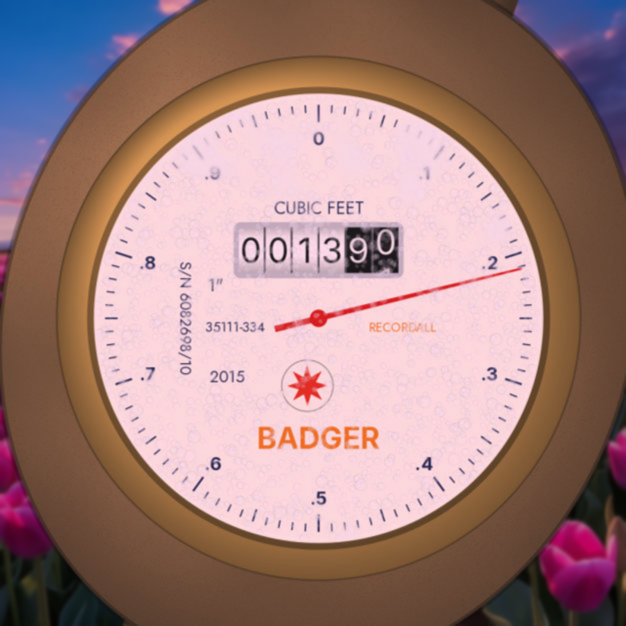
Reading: 1390.21; ft³
